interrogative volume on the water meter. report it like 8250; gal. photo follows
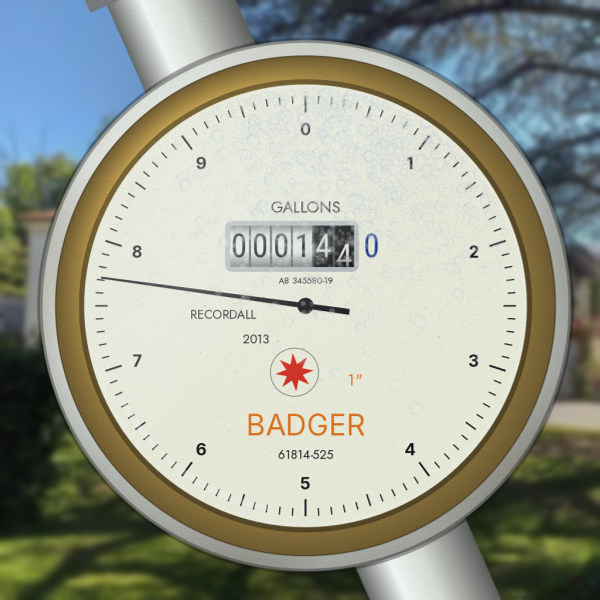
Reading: 1437.7; gal
